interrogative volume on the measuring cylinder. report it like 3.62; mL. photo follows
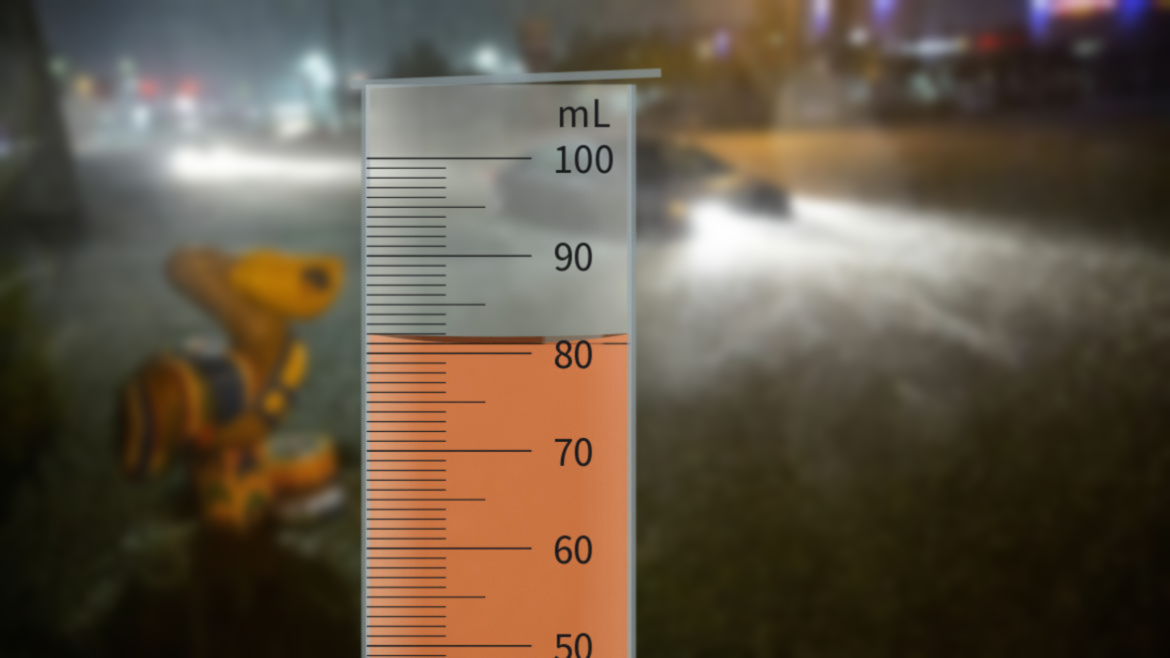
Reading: 81; mL
